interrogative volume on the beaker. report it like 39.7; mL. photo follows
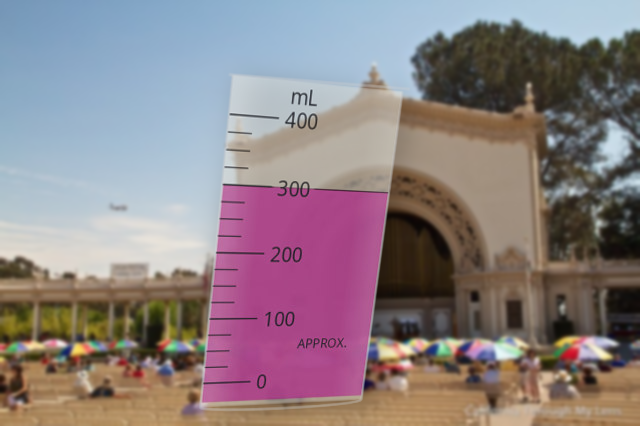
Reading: 300; mL
